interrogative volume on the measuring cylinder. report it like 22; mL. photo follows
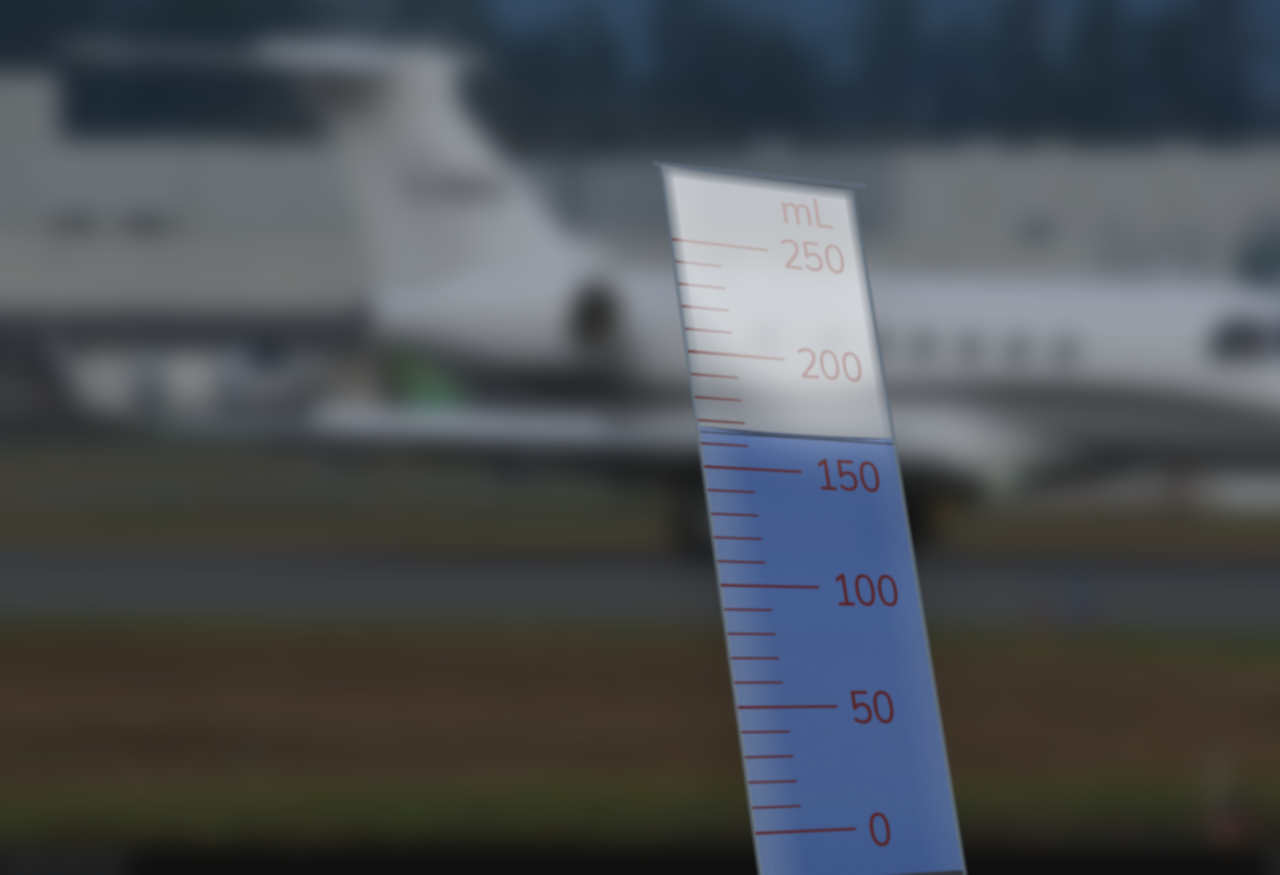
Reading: 165; mL
